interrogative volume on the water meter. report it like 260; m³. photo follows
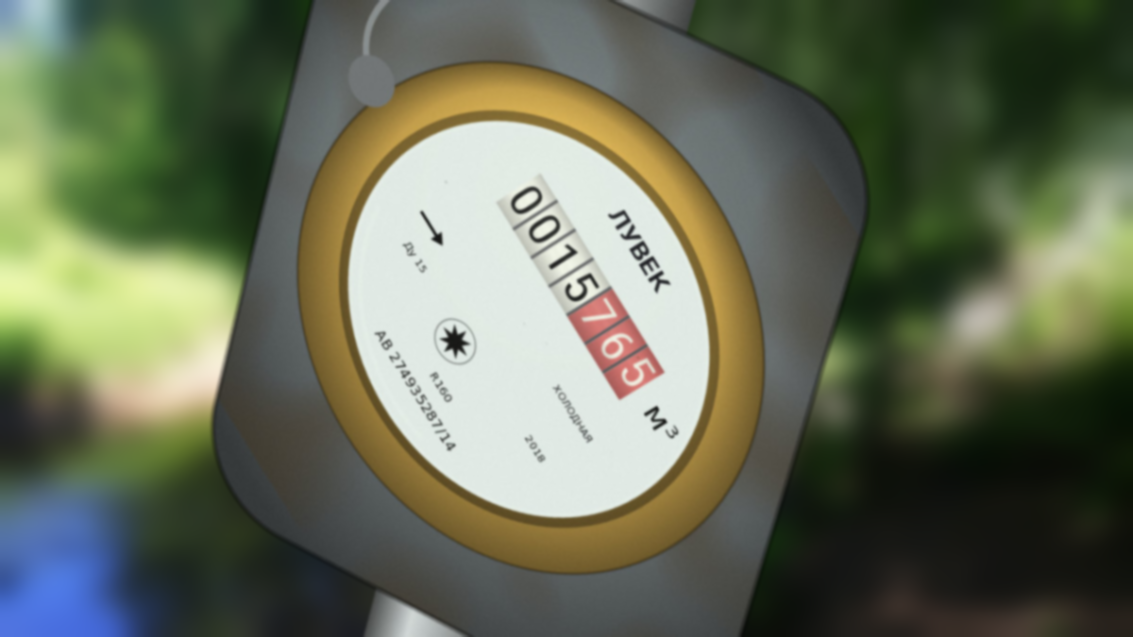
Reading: 15.765; m³
